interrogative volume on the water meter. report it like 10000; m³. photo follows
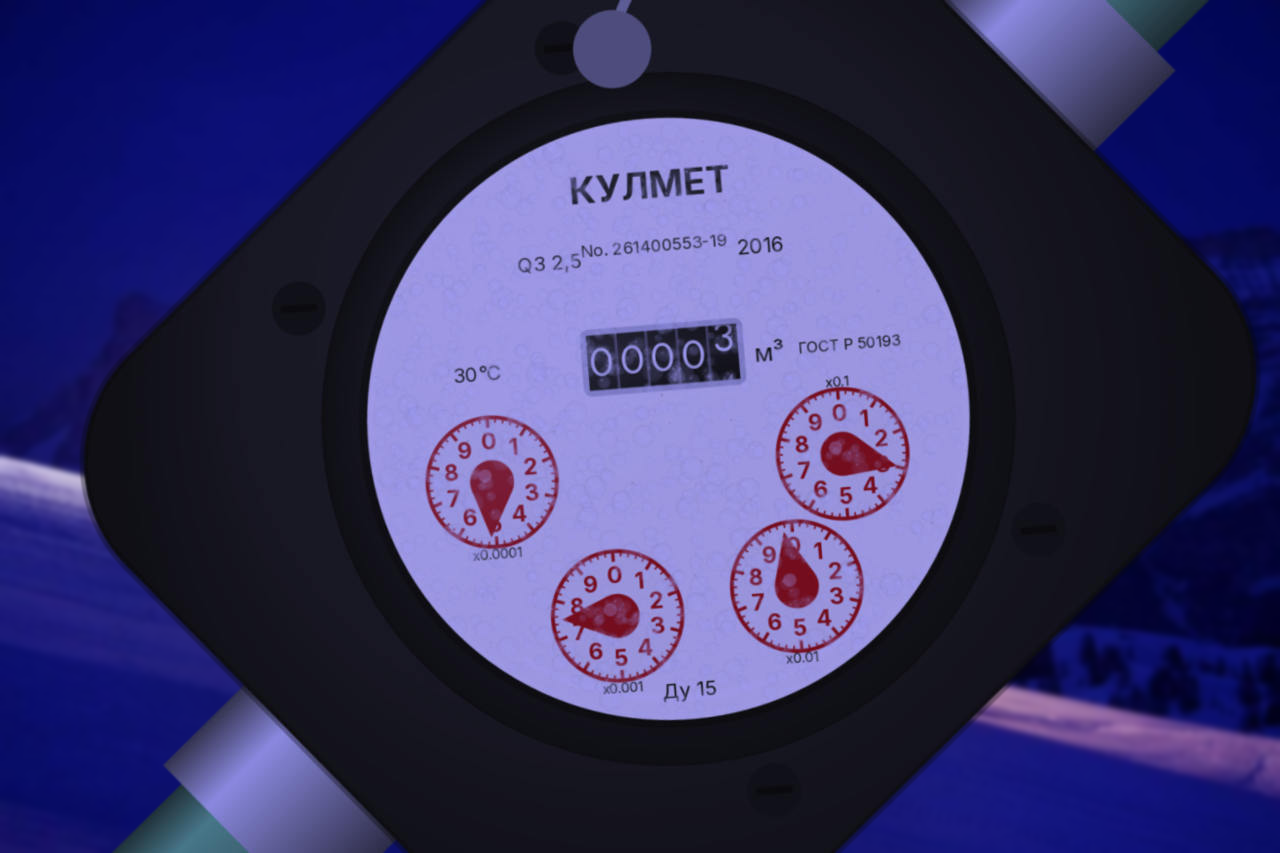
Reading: 3.2975; m³
